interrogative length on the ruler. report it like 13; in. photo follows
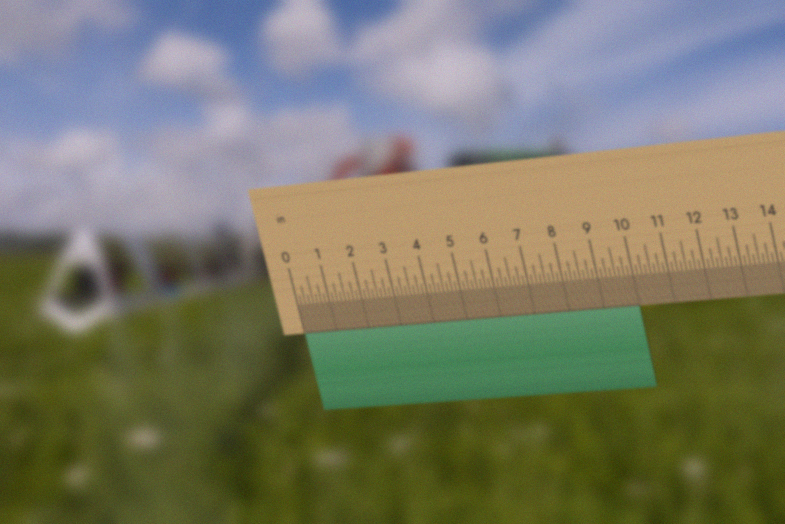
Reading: 10; in
